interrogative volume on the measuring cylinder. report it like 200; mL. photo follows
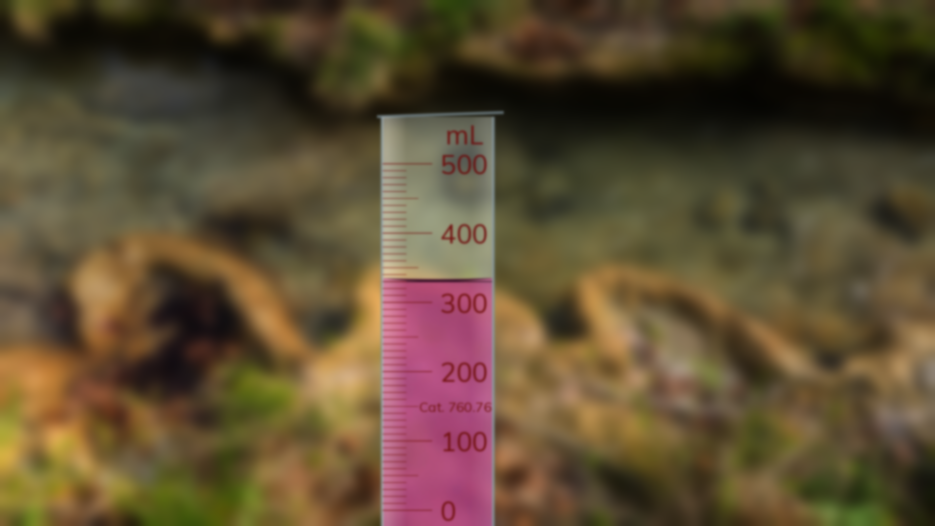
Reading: 330; mL
